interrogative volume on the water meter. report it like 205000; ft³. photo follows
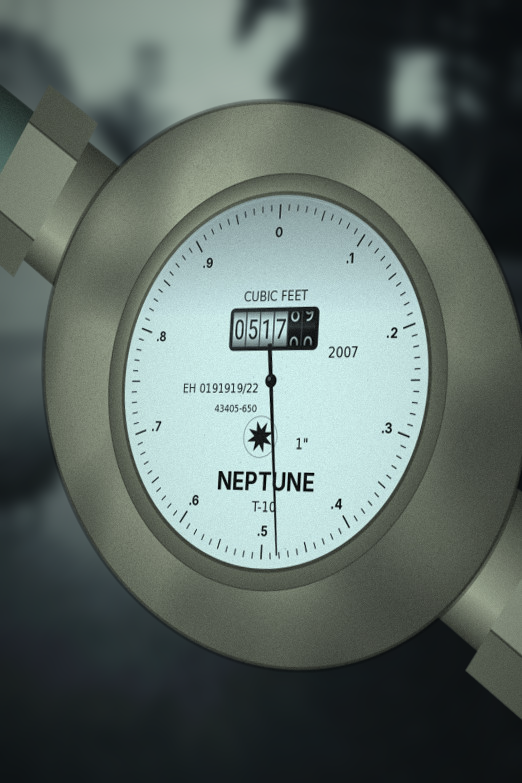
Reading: 51789.48; ft³
